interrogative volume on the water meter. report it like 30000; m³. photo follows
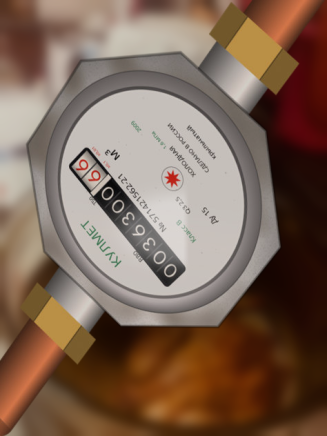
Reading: 36300.66; m³
